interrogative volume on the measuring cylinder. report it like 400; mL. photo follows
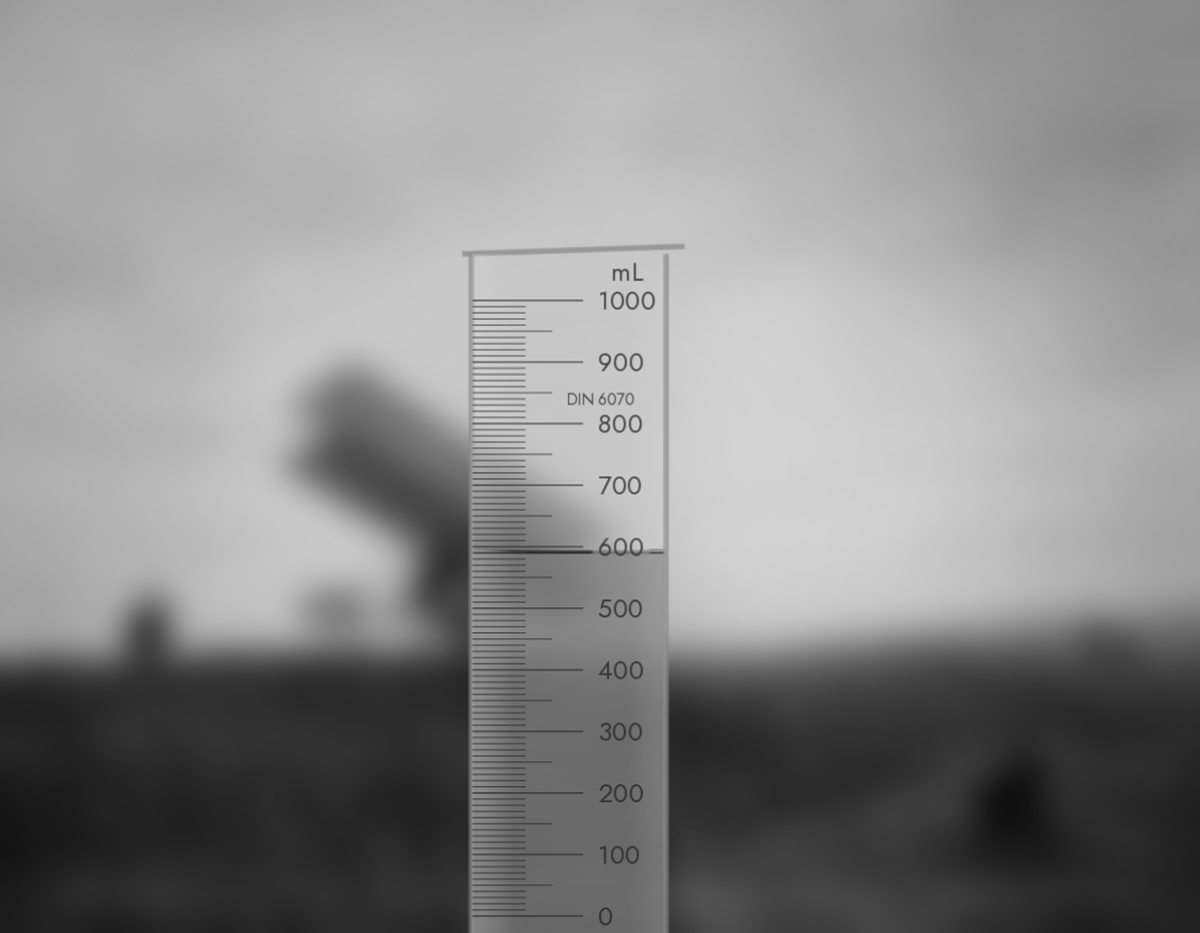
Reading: 590; mL
